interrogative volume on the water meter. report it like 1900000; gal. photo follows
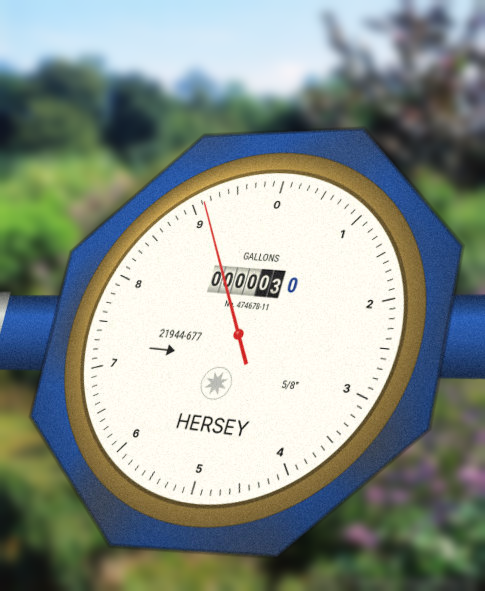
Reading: 29.1; gal
